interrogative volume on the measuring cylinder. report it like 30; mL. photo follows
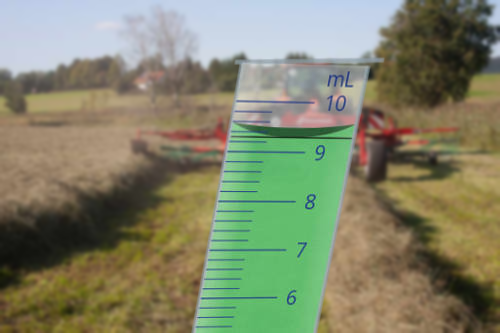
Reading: 9.3; mL
